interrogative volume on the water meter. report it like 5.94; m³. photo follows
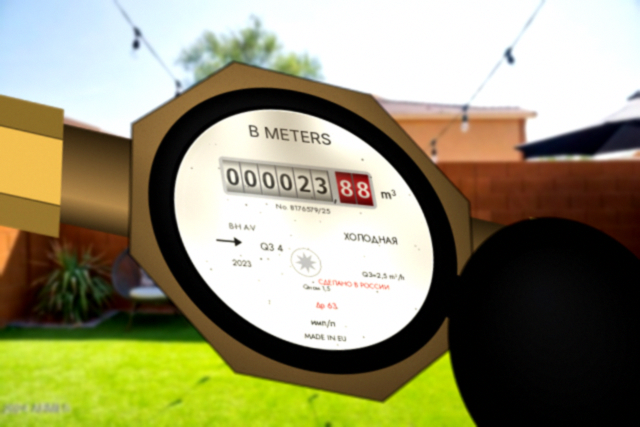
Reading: 23.88; m³
